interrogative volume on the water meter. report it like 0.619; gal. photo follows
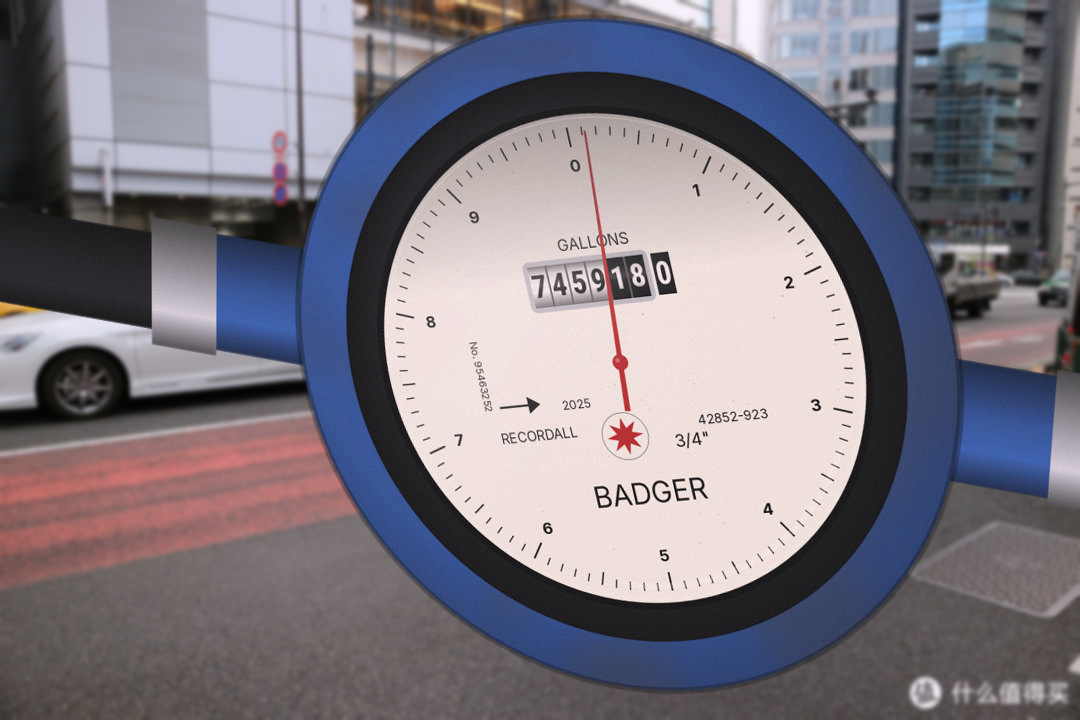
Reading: 7459180.1; gal
